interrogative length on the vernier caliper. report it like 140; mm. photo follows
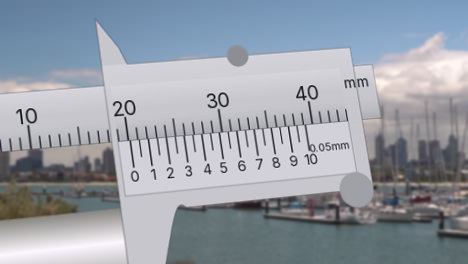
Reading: 20.2; mm
